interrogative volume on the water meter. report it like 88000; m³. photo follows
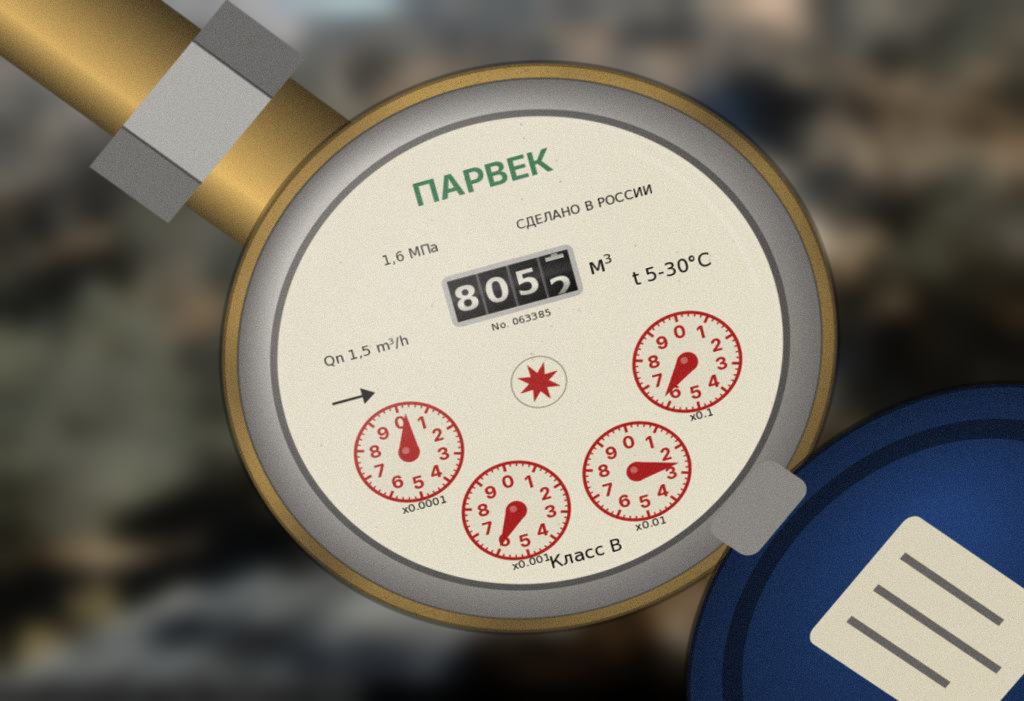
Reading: 8051.6260; m³
